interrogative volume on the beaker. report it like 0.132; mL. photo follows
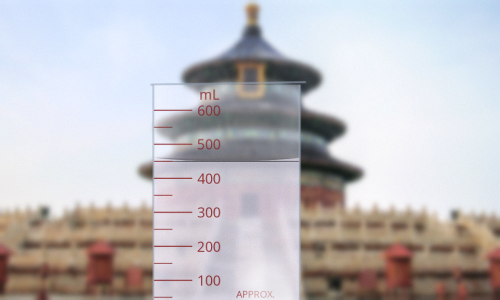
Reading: 450; mL
